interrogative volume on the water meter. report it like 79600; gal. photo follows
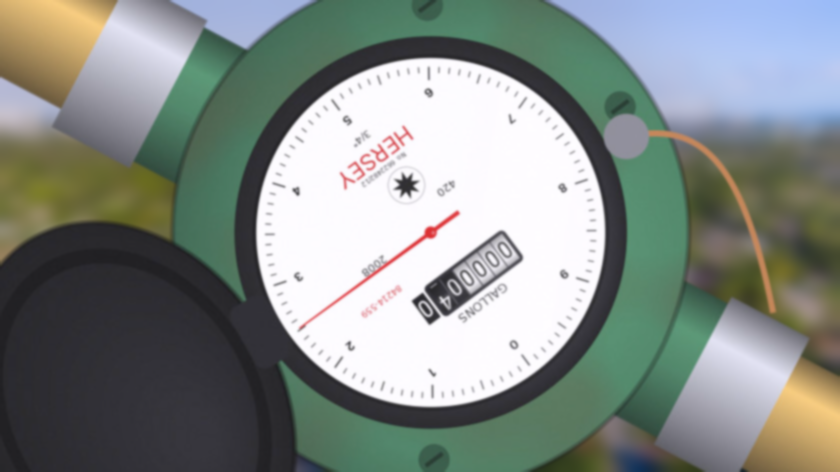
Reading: 42.5; gal
